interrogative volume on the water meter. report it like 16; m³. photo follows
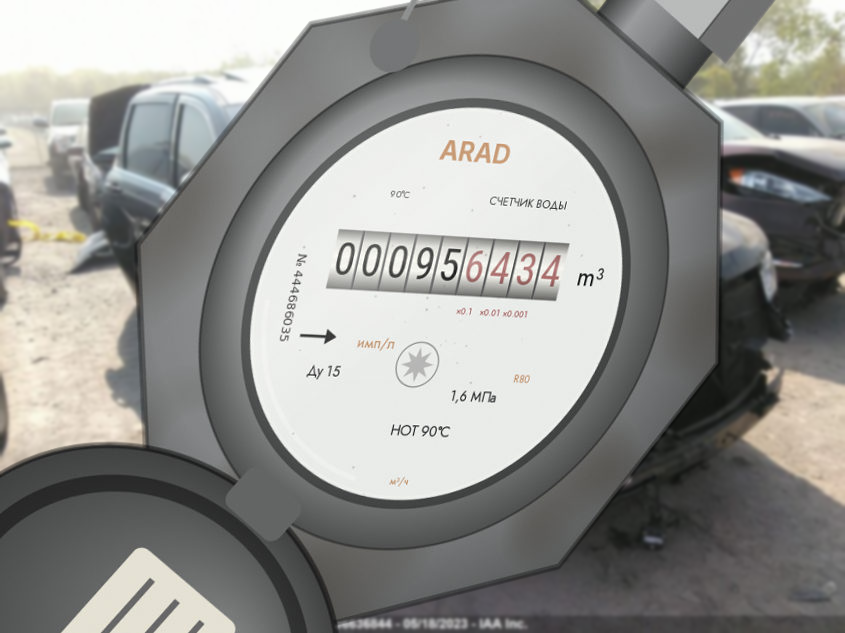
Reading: 95.6434; m³
